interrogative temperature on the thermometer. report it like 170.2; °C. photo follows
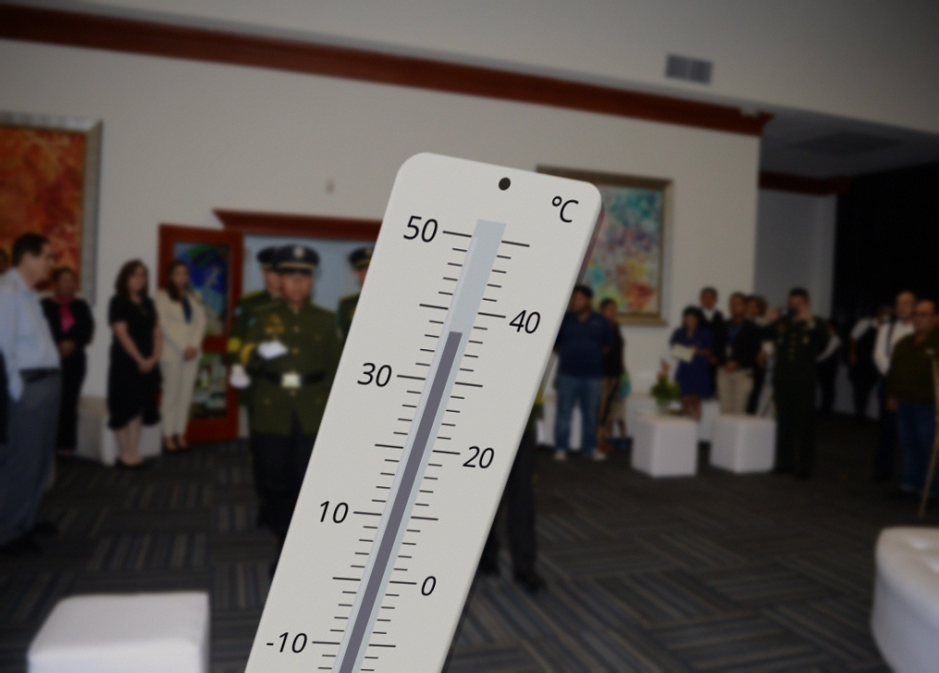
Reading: 37; °C
